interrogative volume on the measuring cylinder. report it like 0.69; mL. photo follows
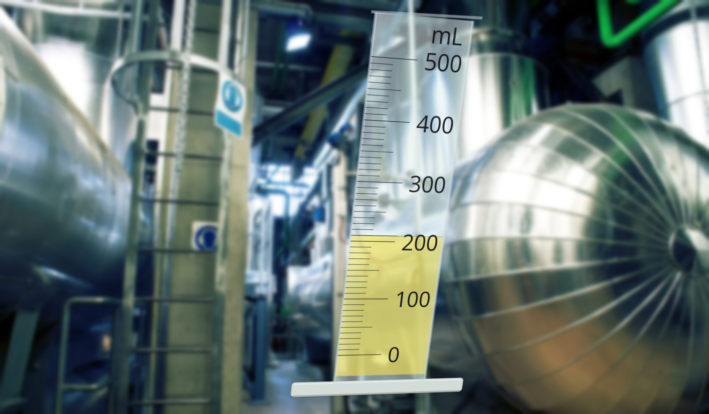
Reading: 210; mL
